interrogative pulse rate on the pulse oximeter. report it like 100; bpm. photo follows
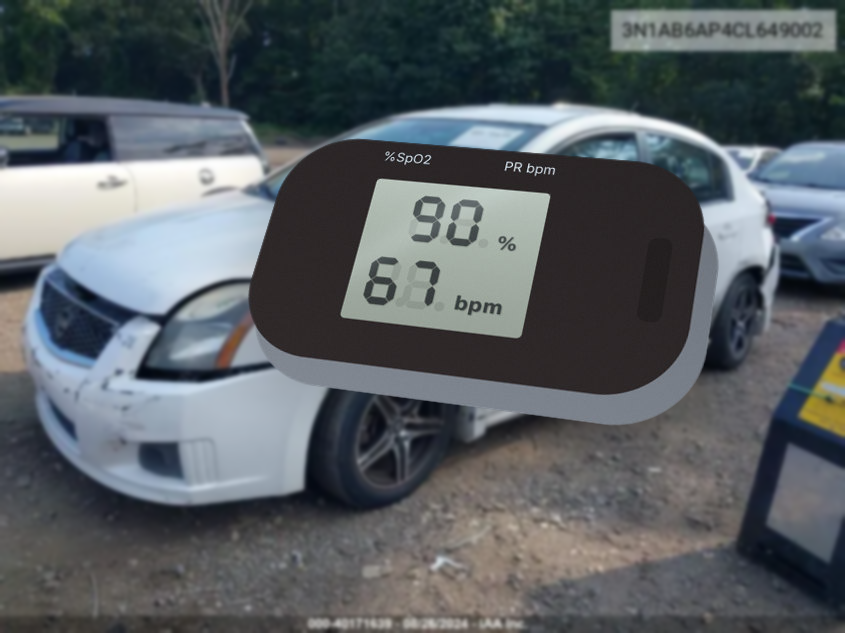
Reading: 67; bpm
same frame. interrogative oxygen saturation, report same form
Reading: 90; %
